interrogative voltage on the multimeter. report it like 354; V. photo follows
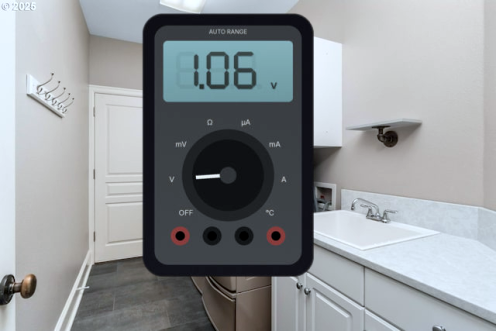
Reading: 1.06; V
